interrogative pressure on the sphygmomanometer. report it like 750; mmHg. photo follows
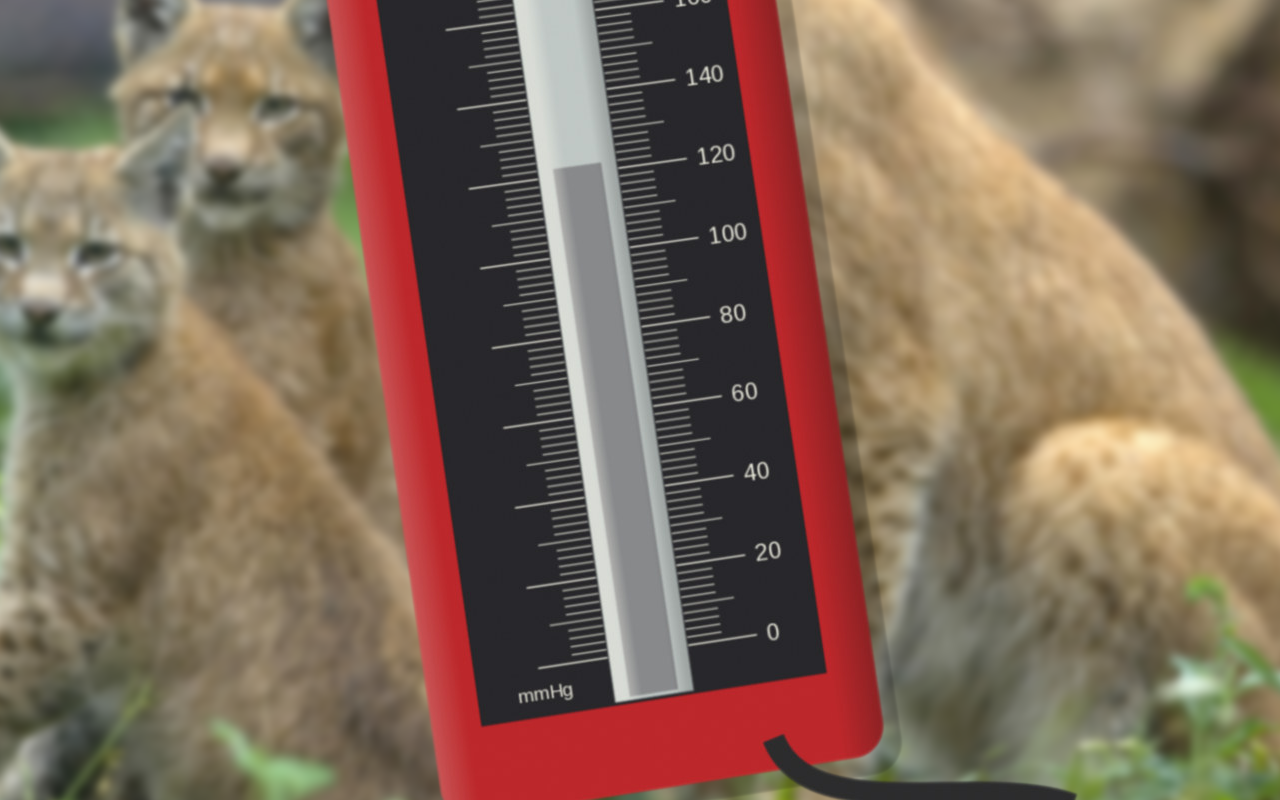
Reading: 122; mmHg
